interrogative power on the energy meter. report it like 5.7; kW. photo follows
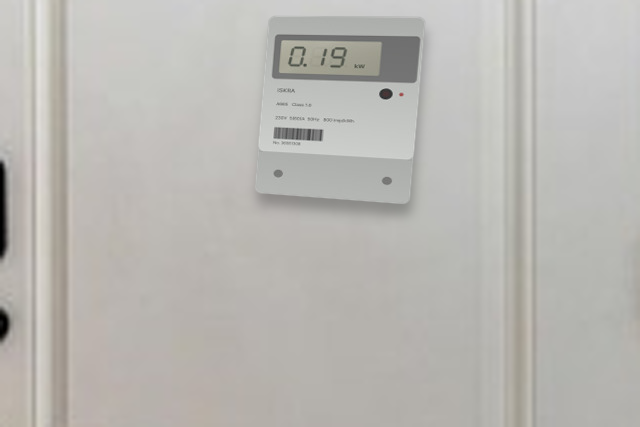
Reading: 0.19; kW
